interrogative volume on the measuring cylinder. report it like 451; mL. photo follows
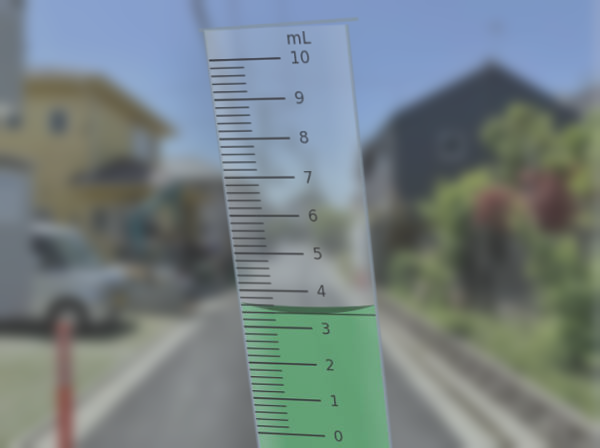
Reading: 3.4; mL
